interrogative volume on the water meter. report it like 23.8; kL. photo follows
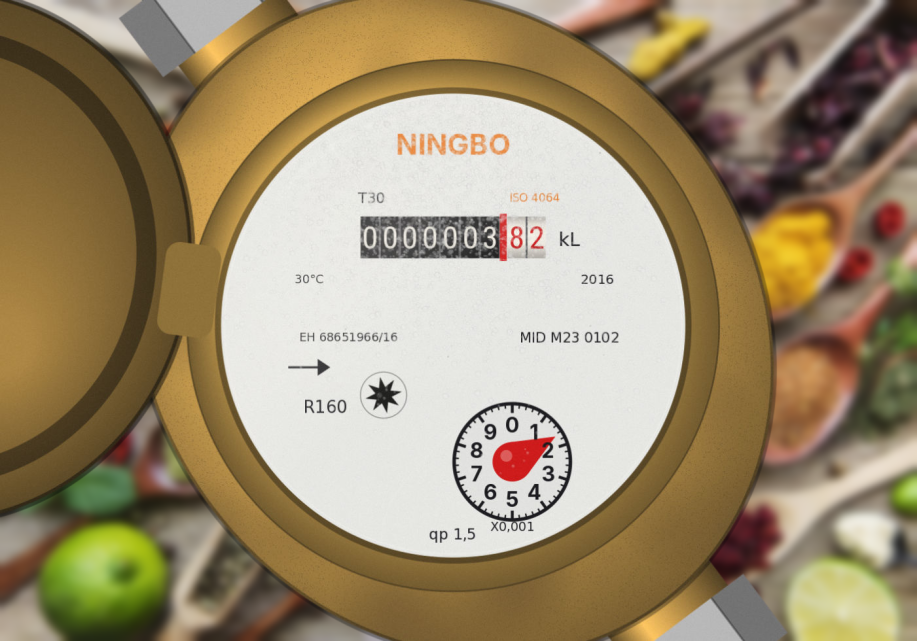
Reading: 3.821; kL
